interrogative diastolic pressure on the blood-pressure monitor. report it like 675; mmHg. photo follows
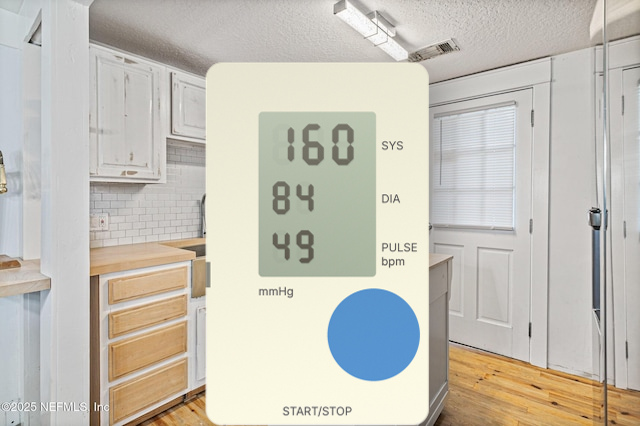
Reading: 84; mmHg
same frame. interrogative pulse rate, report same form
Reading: 49; bpm
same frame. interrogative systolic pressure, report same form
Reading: 160; mmHg
